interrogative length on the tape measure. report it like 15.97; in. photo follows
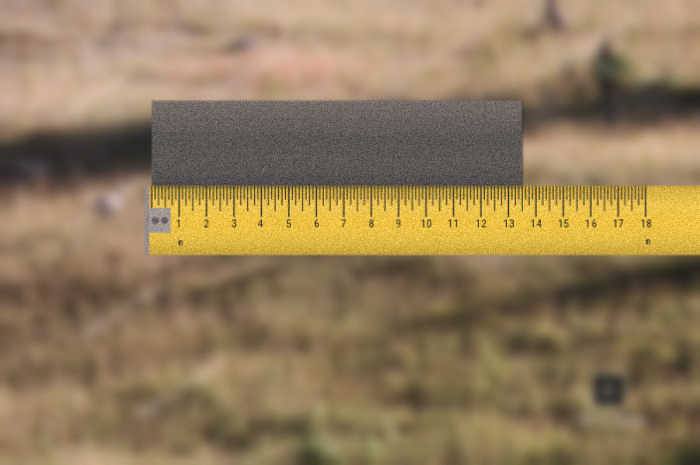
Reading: 13.5; in
